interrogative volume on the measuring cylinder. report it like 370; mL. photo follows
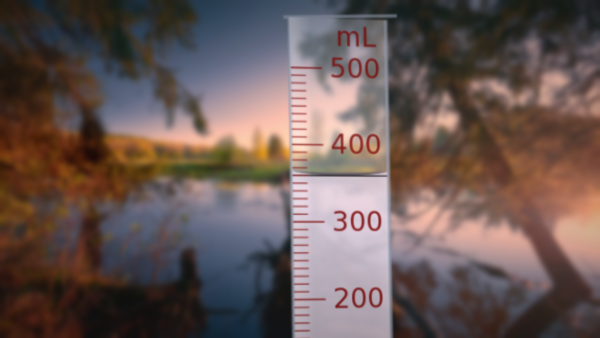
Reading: 360; mL
